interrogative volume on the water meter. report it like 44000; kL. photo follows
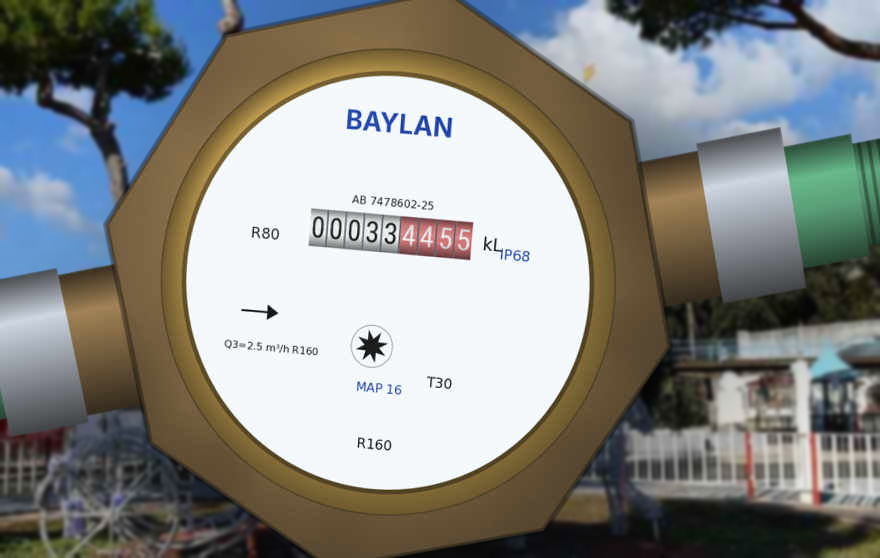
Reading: 33.4455; kL
